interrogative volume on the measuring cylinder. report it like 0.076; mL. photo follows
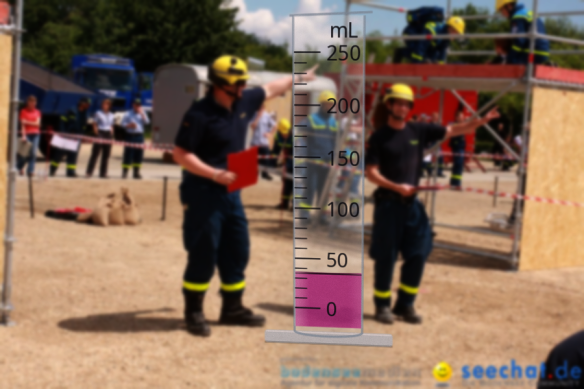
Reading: 35; mL
